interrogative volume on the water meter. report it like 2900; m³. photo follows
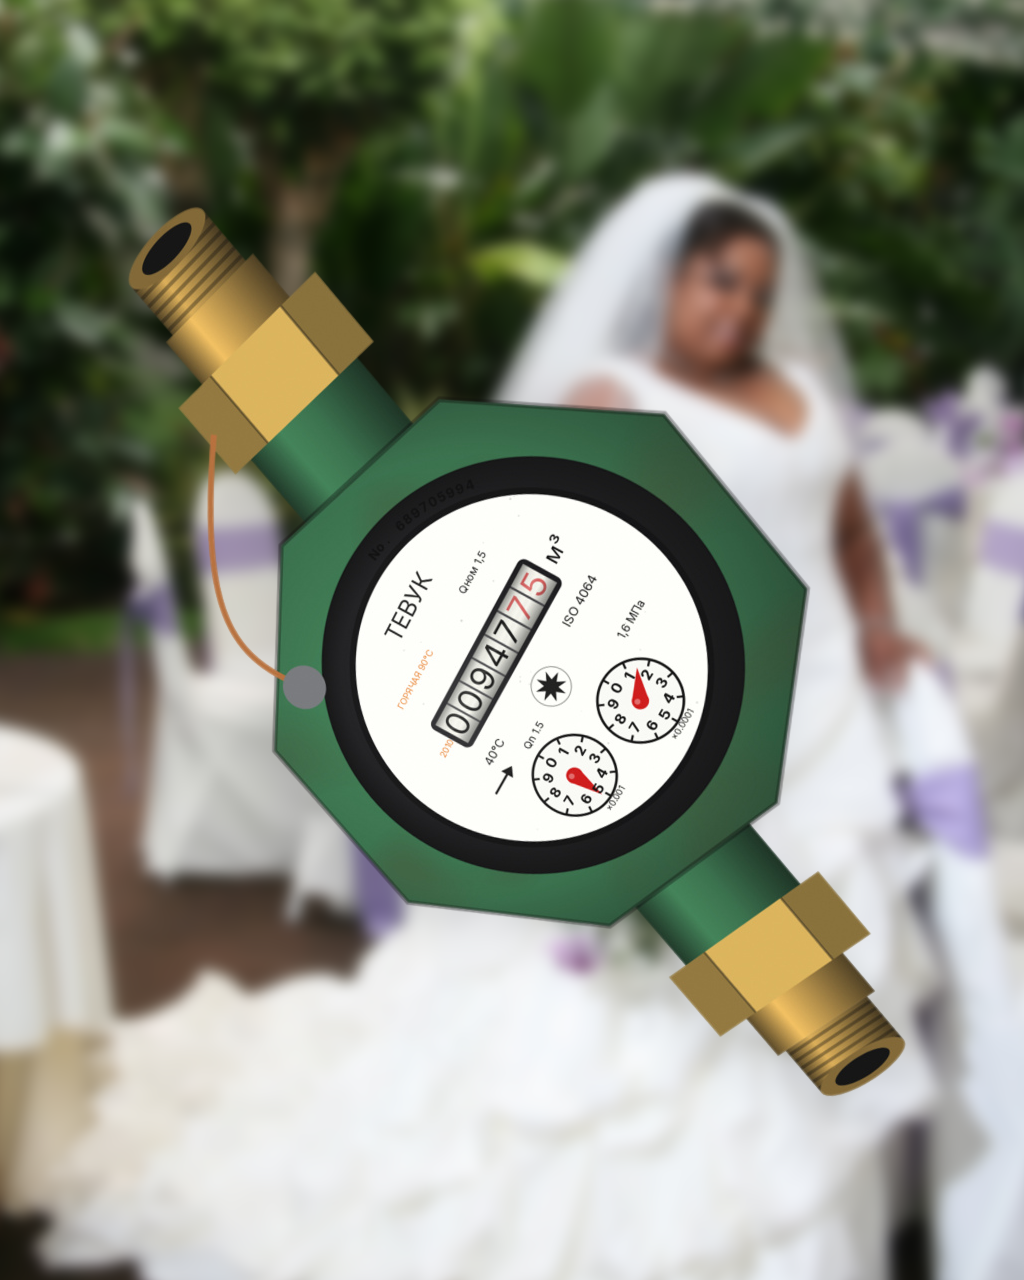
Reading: 947.7551; m³
